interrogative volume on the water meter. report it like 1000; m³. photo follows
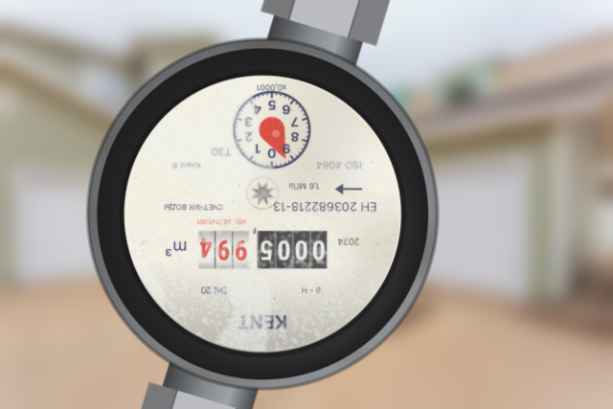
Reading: 5.9939; m³
